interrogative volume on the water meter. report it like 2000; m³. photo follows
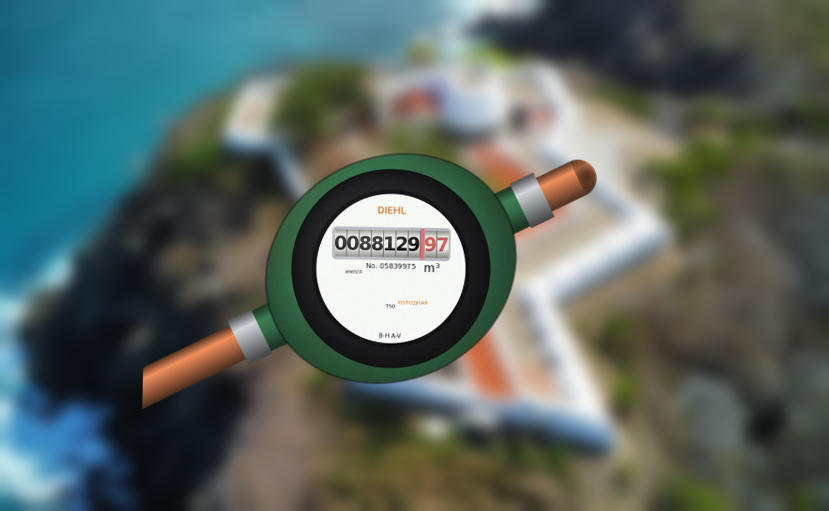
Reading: 88129.97; m³
